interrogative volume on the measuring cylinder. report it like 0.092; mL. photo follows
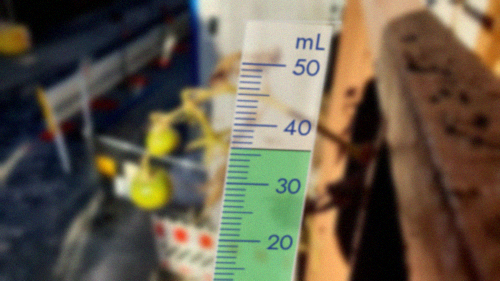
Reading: 36; mL
